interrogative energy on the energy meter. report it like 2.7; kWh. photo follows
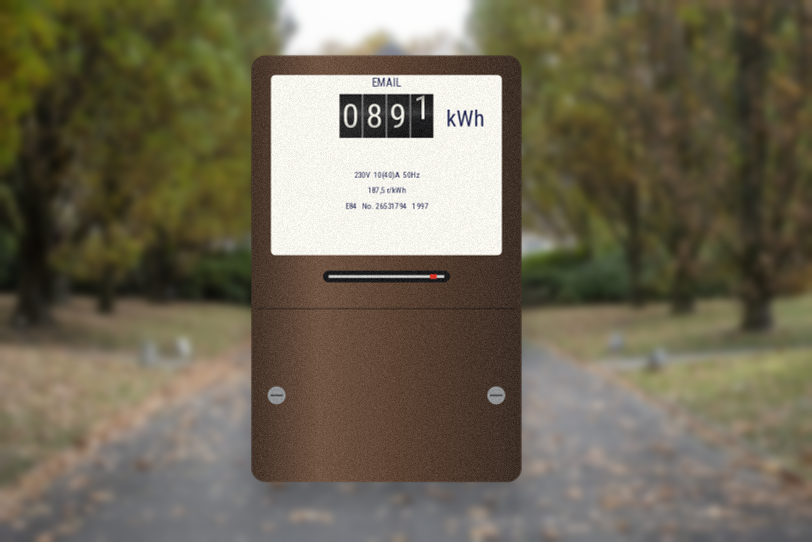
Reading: 891; kWh
